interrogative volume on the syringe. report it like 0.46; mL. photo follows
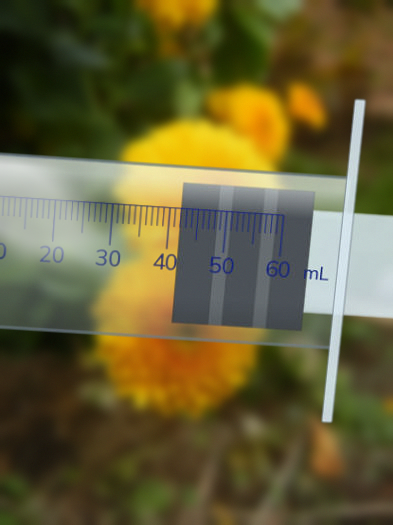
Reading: 42; mL
